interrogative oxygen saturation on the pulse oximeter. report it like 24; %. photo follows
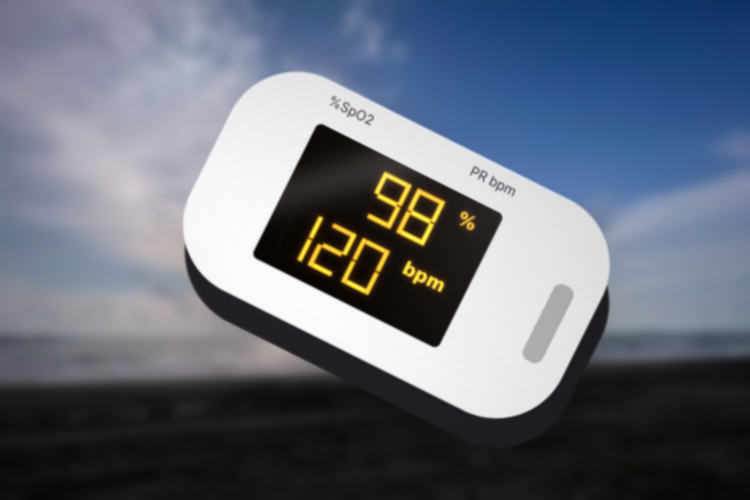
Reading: 98; %
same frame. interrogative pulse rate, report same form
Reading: 120; bpm
